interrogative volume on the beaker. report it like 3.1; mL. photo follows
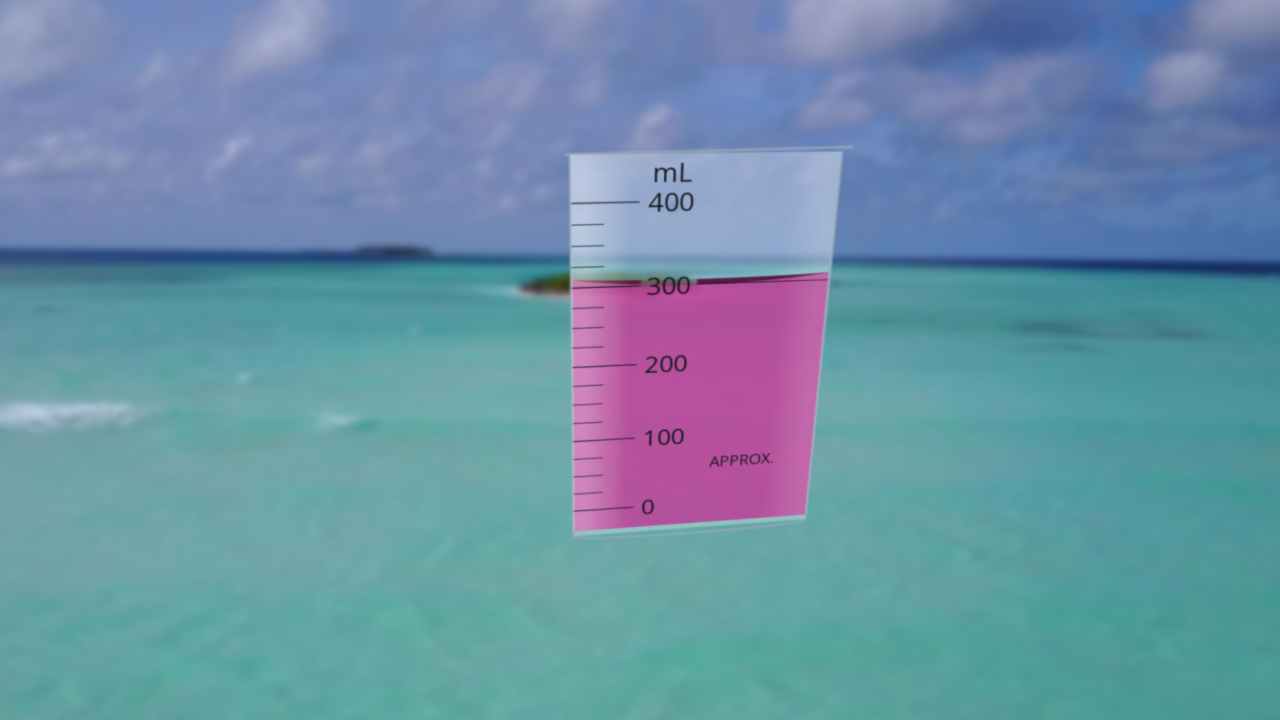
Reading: 300; mL
